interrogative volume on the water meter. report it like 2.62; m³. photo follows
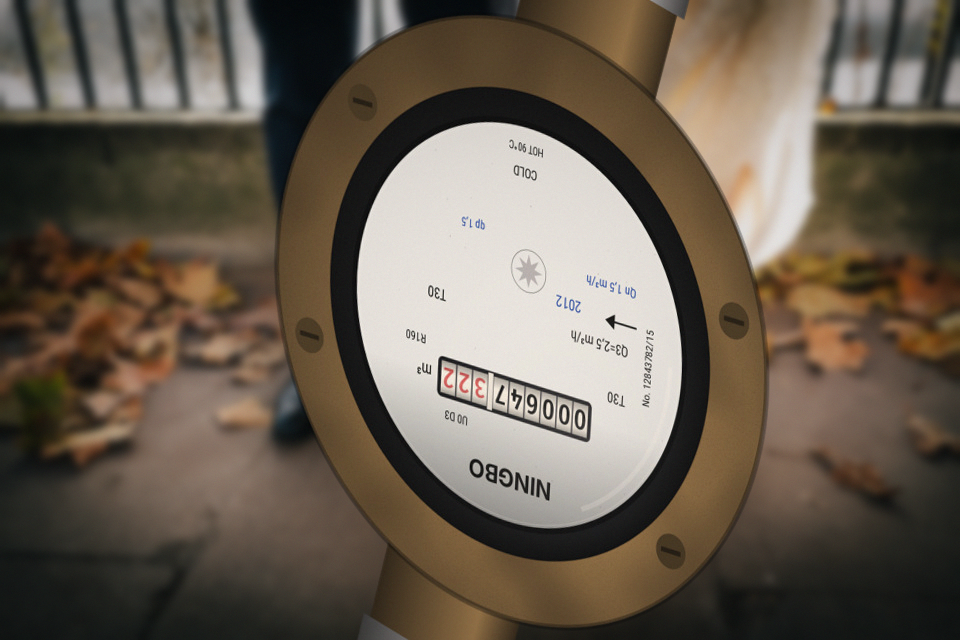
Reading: 647.322; m³
